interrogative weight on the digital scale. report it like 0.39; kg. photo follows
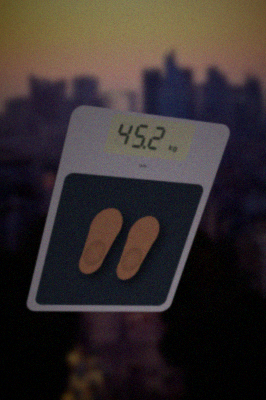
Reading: 45.2; kg
